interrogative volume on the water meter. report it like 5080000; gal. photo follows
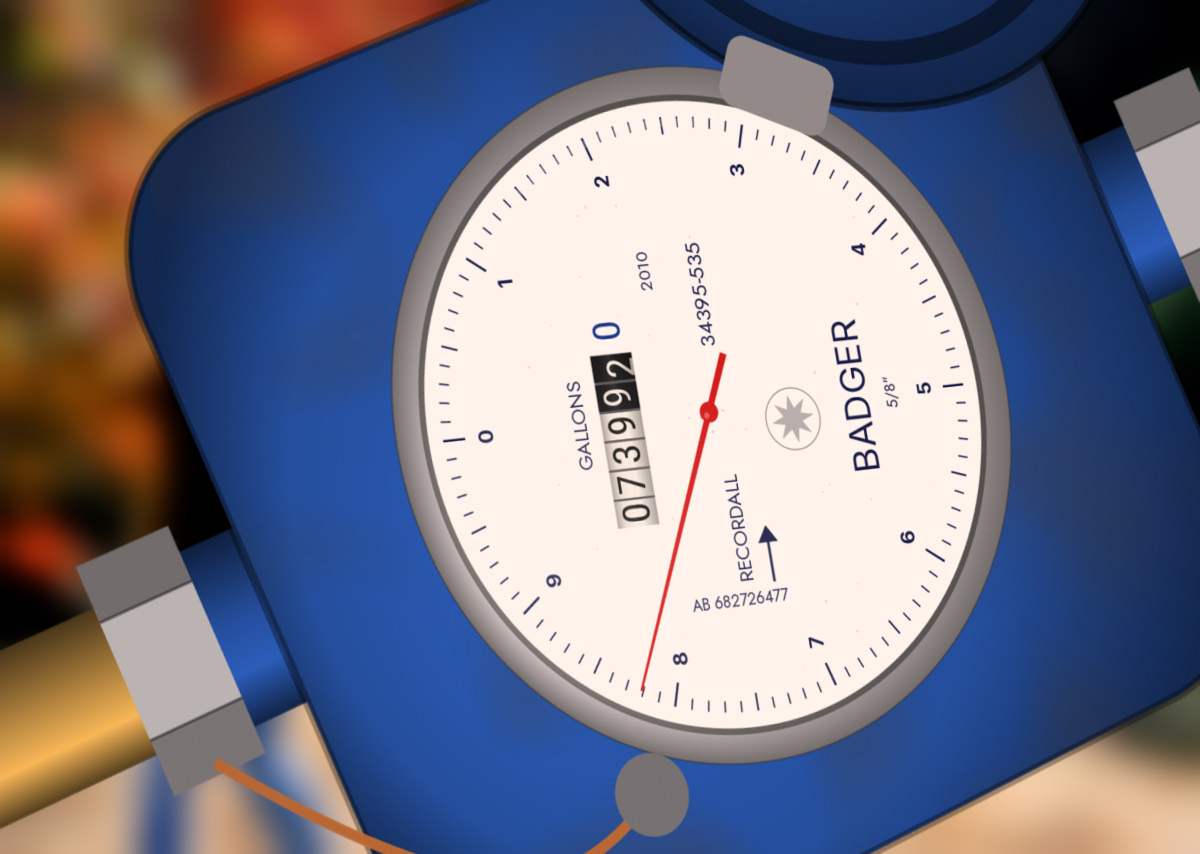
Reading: 739918.2; gal
